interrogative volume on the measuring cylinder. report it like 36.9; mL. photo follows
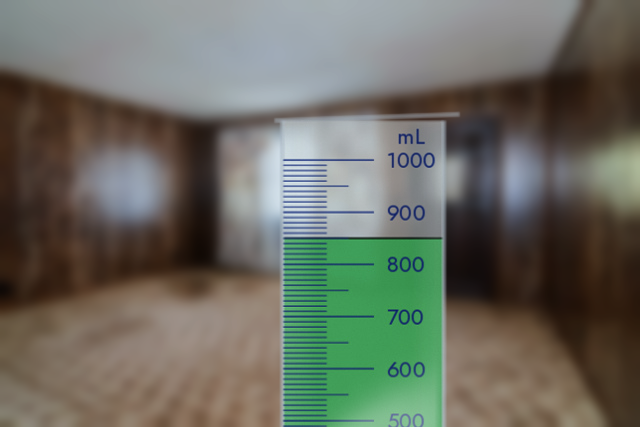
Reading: 850; mL
